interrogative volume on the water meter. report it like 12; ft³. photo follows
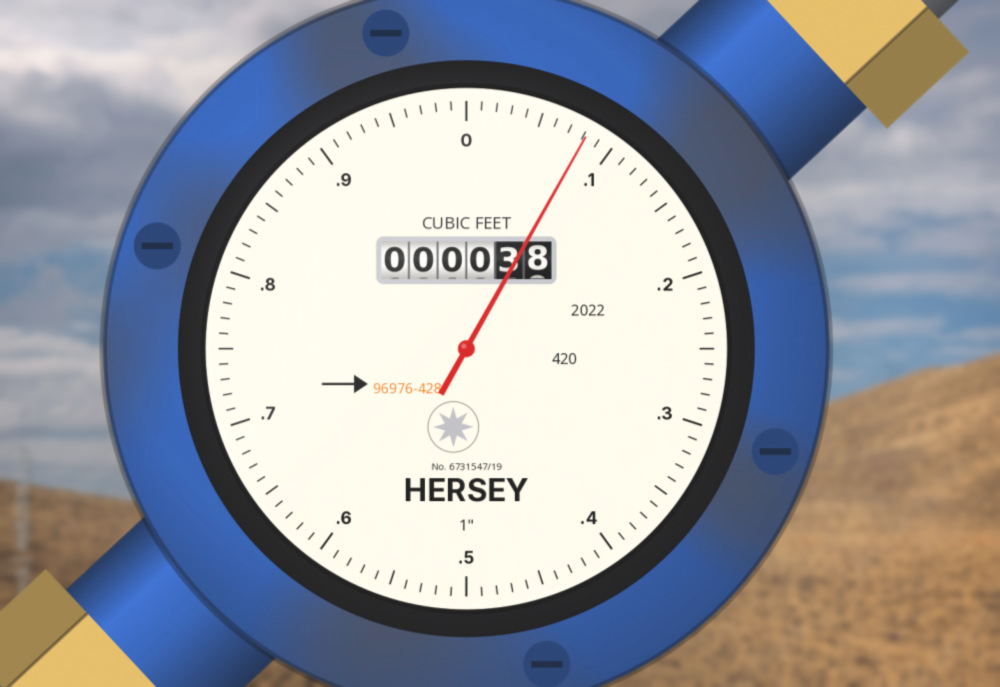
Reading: 38.08; ft³
